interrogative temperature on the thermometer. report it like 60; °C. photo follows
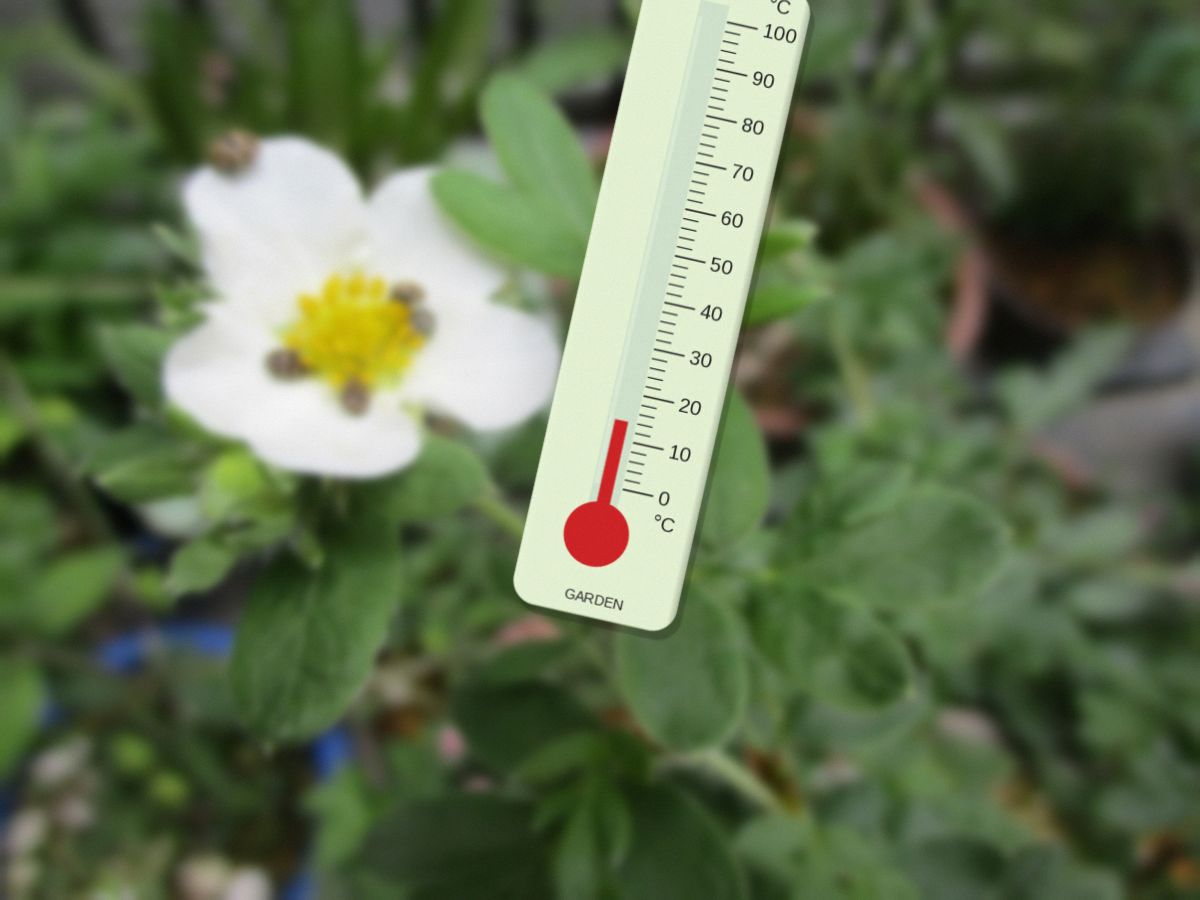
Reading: 14; °C
